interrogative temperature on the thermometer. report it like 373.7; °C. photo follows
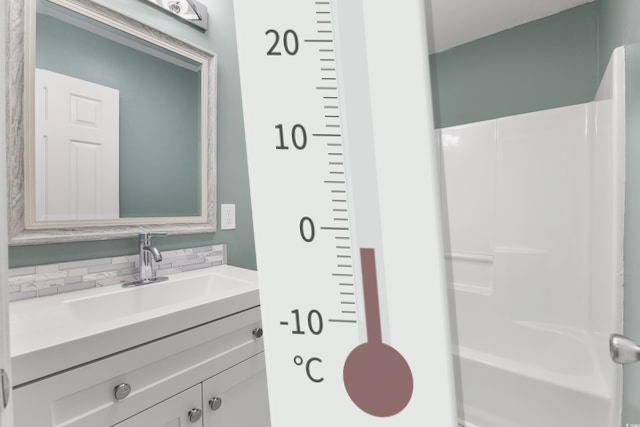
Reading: -2; °C
